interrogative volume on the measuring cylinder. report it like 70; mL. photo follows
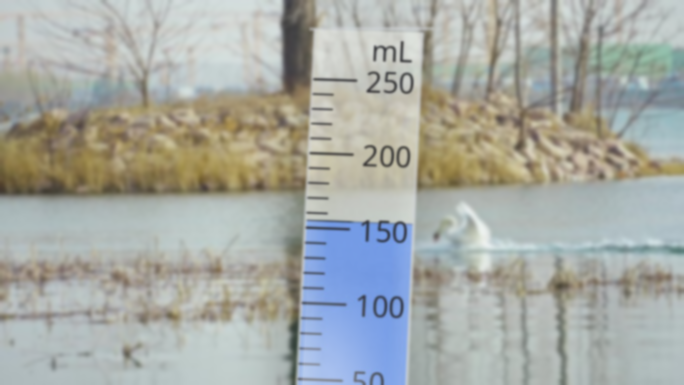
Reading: 155; mL
